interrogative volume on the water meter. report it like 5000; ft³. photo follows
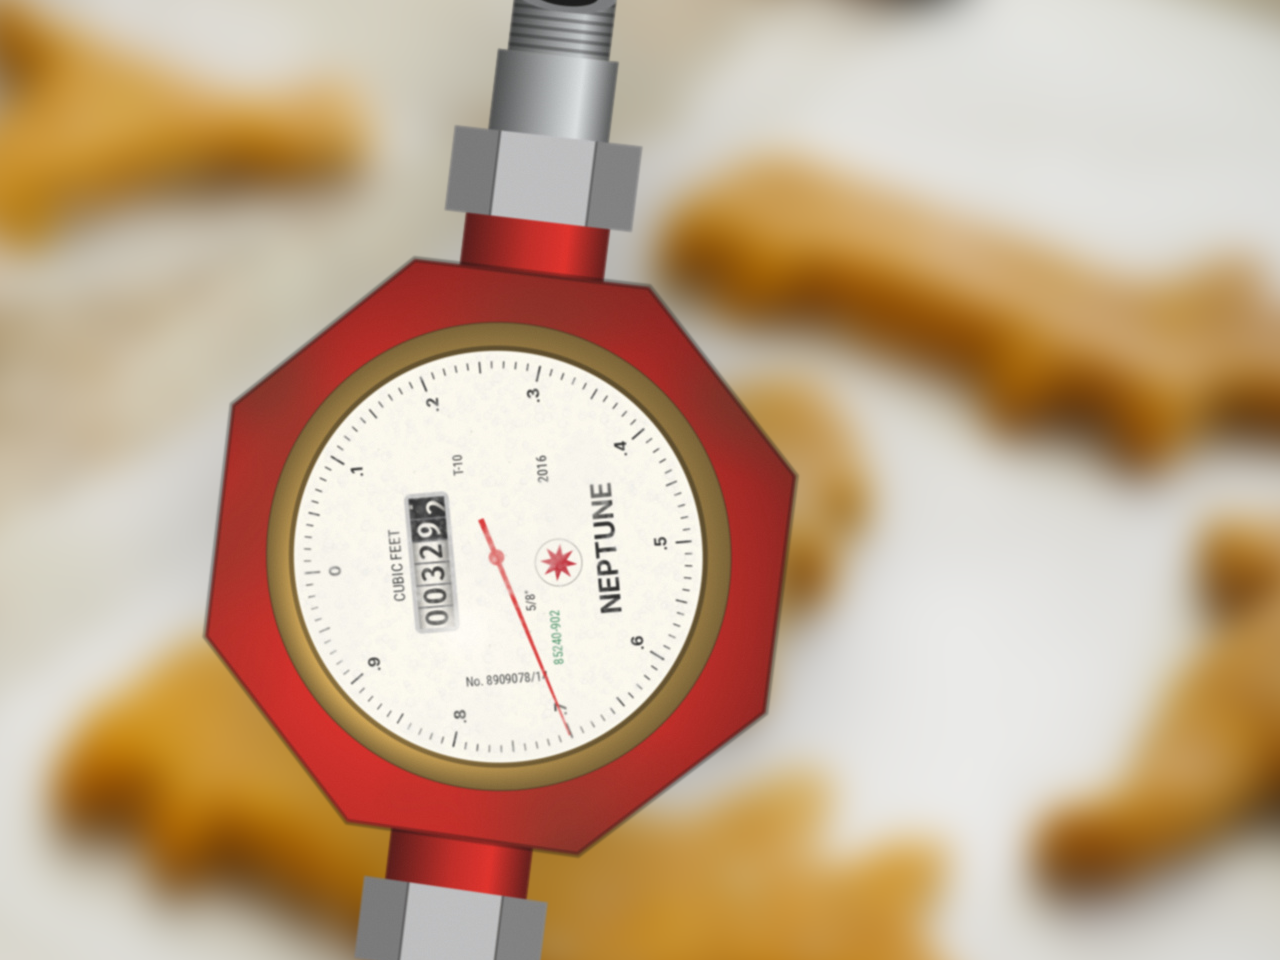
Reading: 3291.70; ft³
